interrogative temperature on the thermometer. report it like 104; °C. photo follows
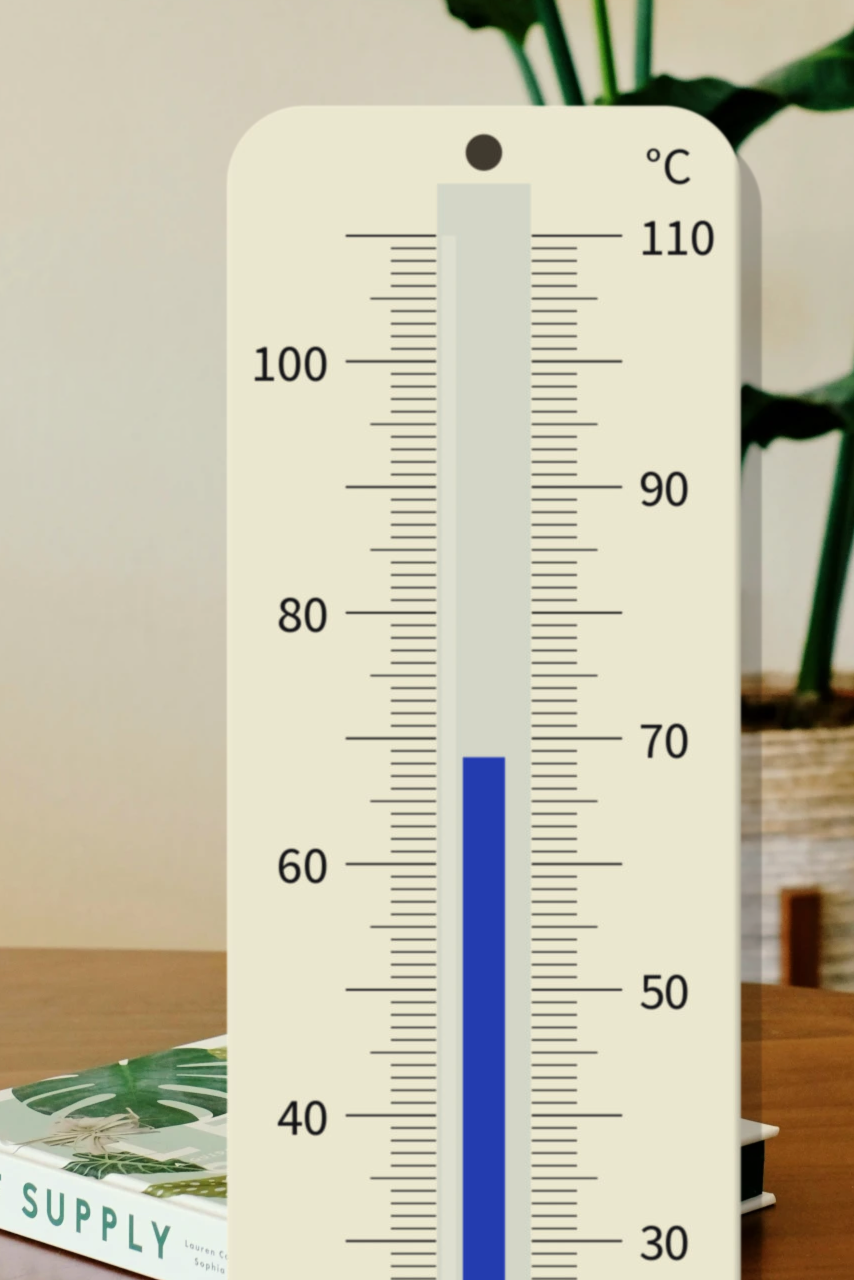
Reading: 68.5; °C
